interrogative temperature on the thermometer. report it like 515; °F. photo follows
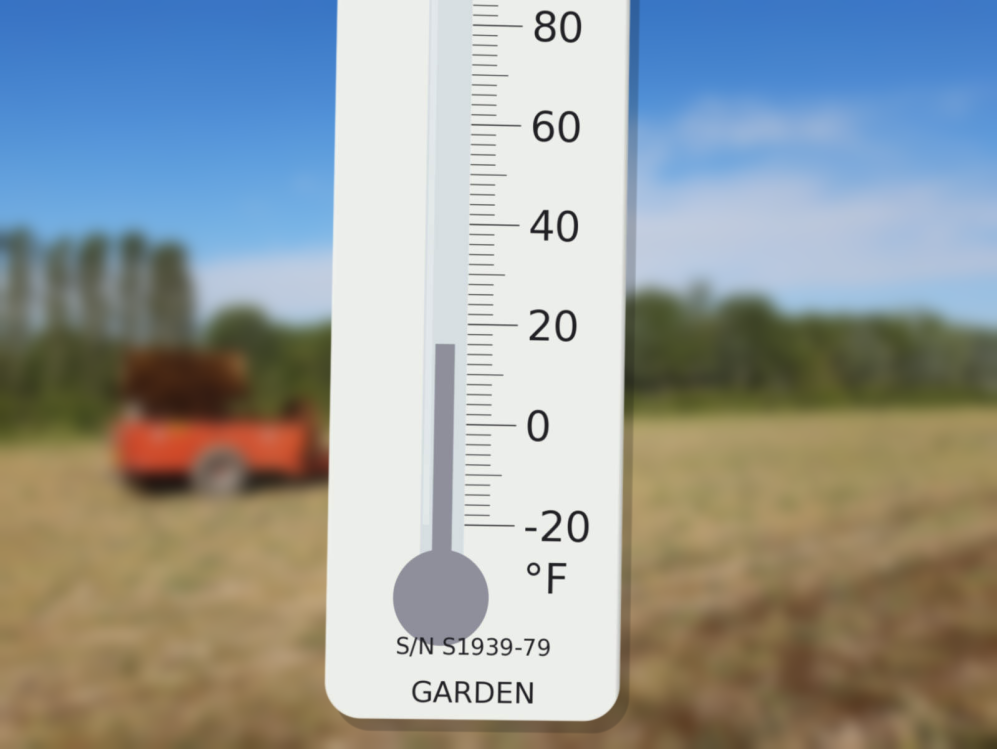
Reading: 16; °F
